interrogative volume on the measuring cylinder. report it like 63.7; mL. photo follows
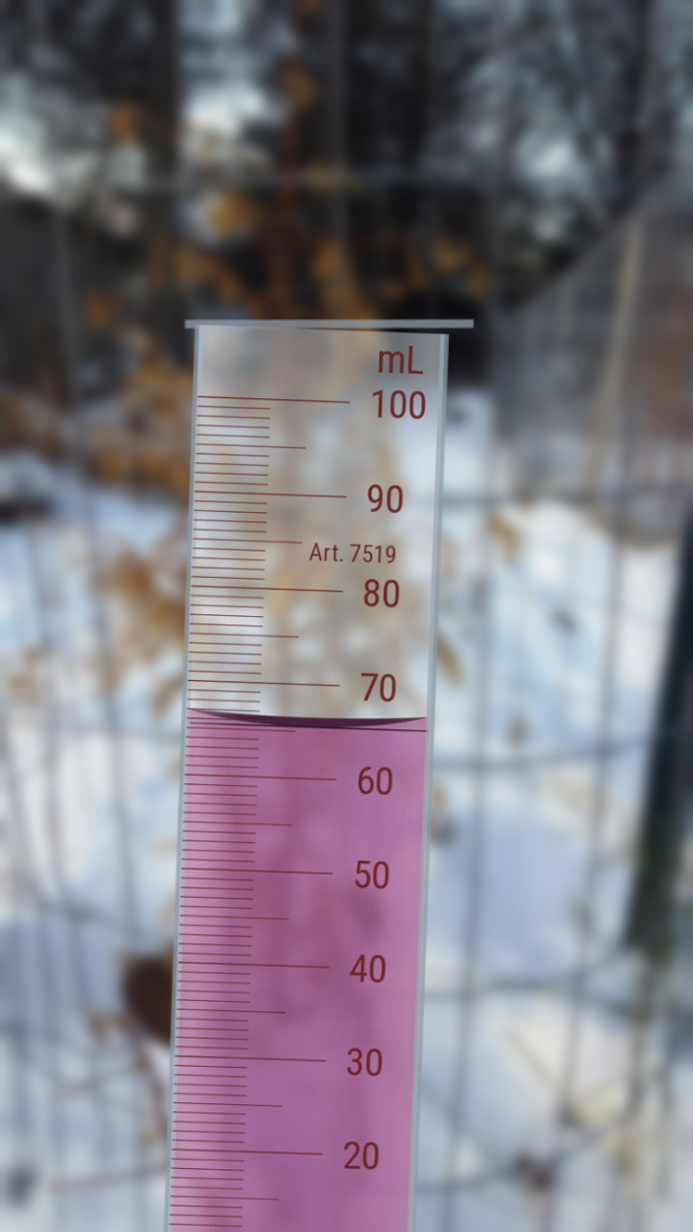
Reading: 65.5; mL
